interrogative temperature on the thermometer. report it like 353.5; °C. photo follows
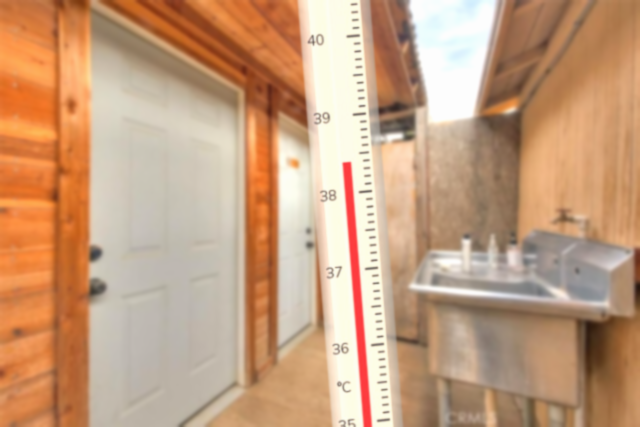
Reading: 38.4; °C
